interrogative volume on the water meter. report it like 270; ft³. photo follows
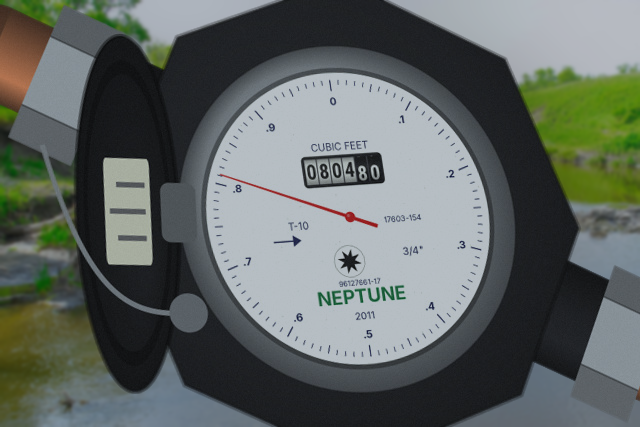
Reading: 80479.81; ft³
